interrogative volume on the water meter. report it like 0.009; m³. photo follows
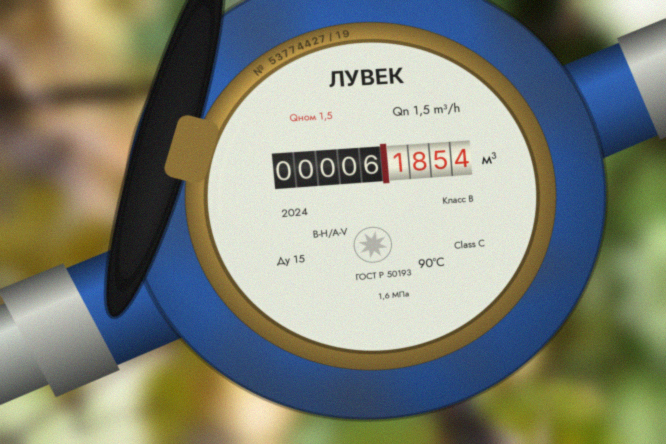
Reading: 6.1854; m³
